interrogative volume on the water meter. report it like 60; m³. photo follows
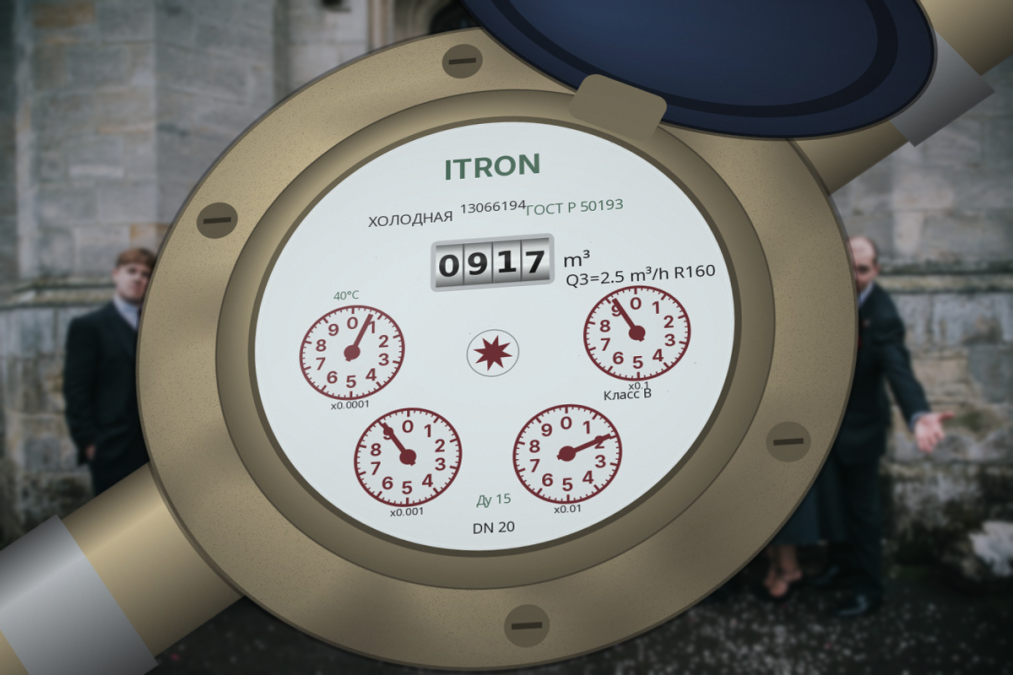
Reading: 916.9190; m³
